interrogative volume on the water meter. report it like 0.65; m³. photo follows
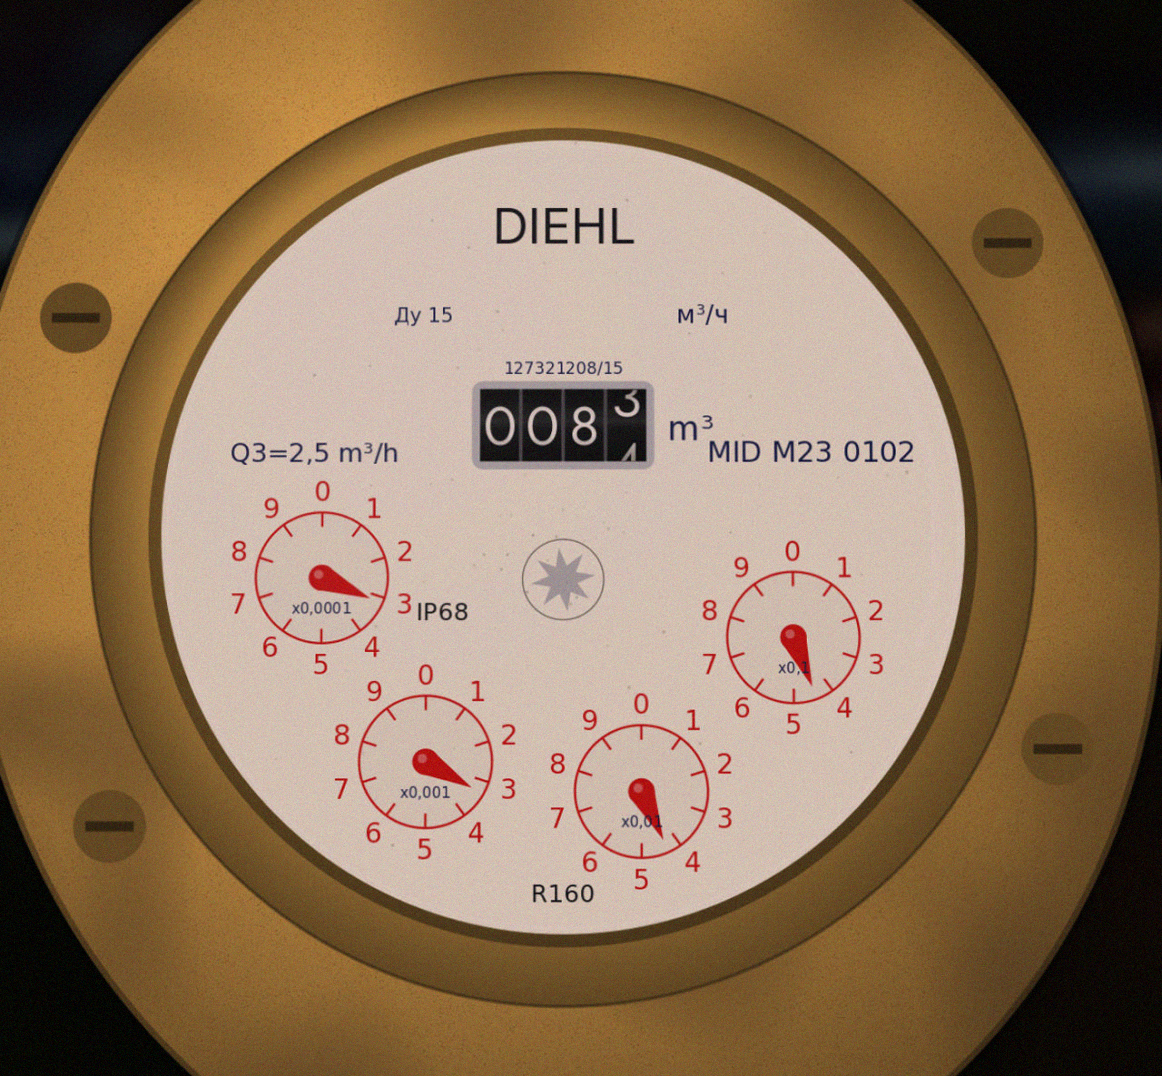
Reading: 83.4433; m³
